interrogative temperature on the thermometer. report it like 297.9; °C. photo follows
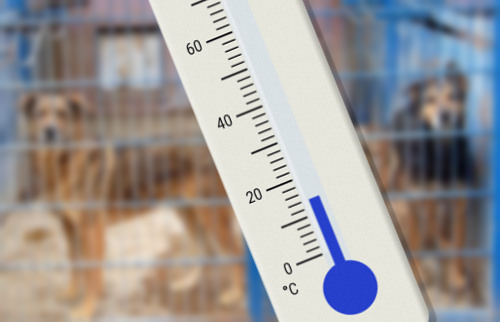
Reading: 14; °C
